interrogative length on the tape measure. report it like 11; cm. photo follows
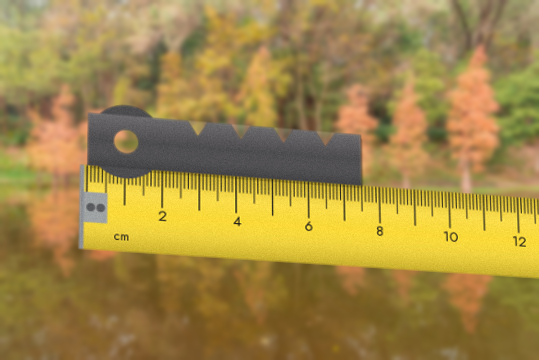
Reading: 7.5; cm
